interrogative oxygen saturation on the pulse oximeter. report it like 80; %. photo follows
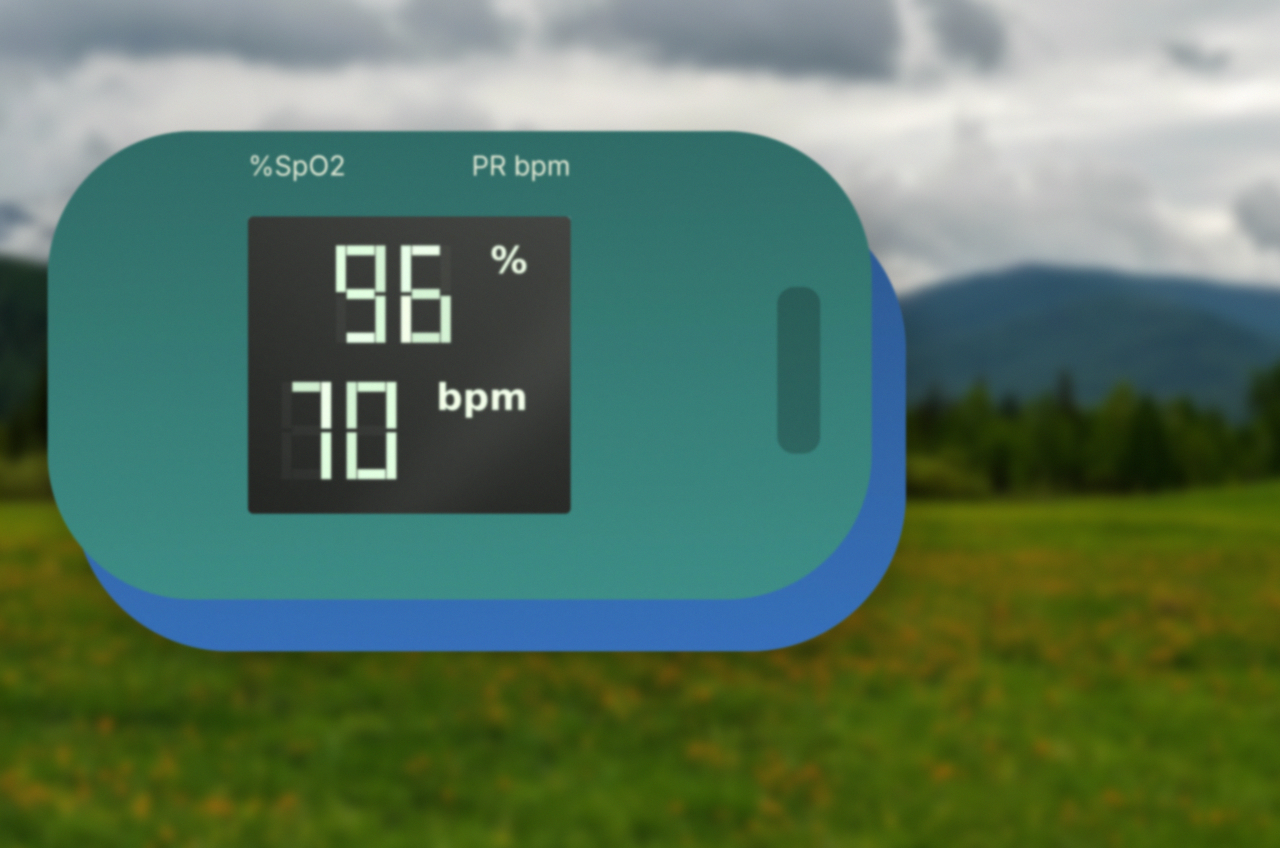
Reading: 96; %
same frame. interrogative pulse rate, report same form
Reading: 70; bpm
